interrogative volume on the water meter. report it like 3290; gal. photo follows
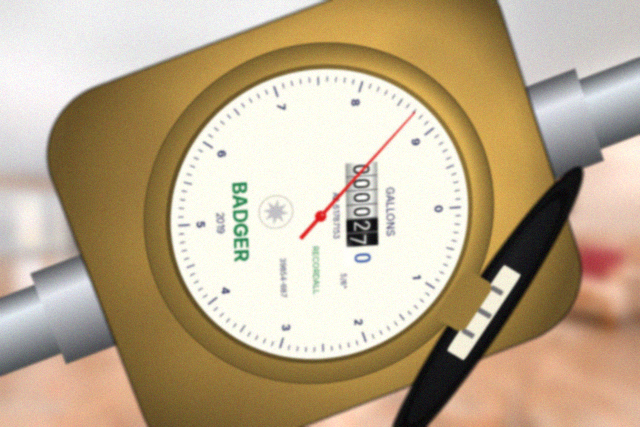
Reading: 268.7; gal
